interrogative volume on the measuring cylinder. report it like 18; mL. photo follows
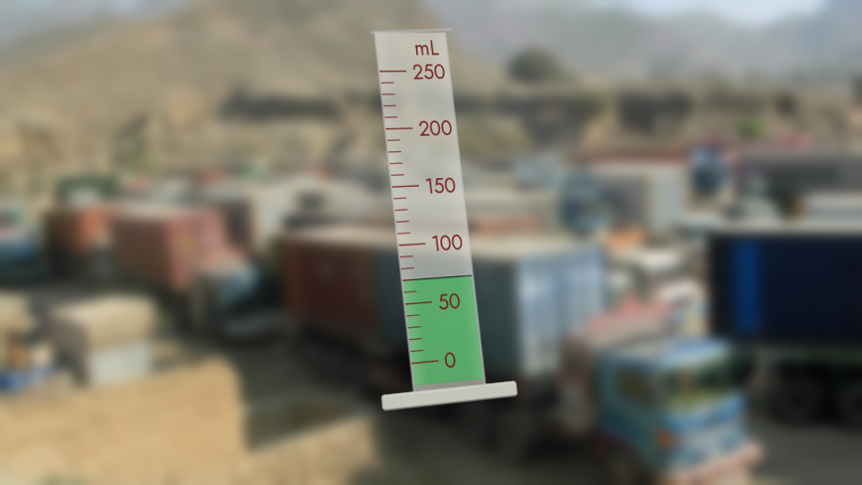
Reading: 70; mL
